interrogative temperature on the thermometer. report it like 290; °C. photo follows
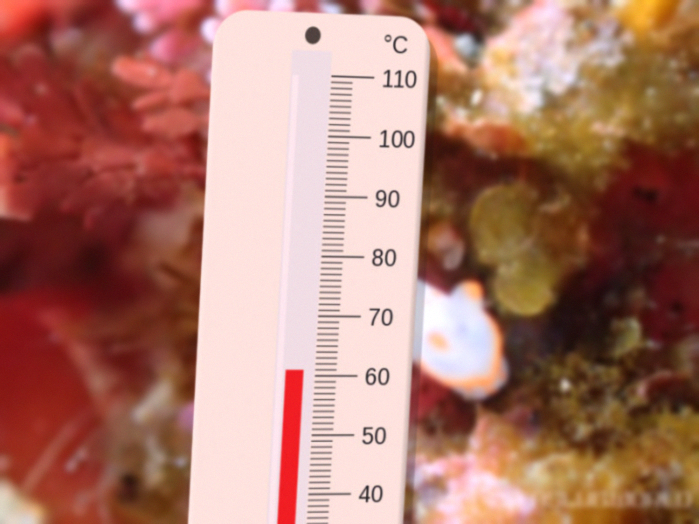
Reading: 61; °C
